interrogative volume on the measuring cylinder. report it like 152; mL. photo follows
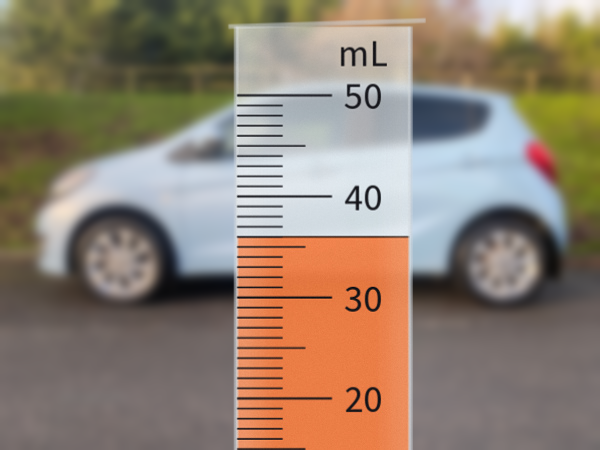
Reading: 36; mL
